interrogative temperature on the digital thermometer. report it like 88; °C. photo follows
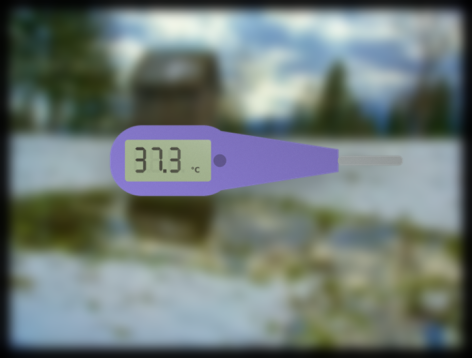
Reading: 37.3; °C
